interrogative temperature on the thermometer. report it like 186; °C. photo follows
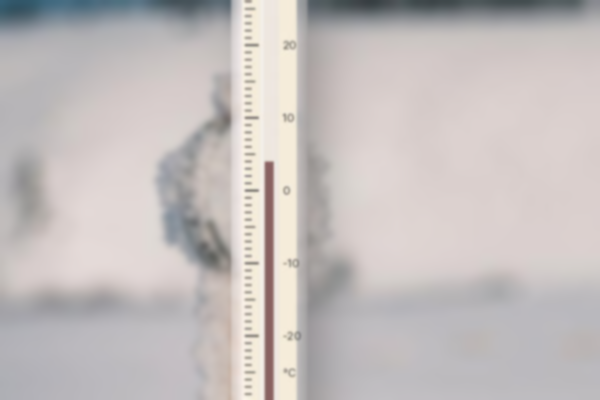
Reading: 4; °C
